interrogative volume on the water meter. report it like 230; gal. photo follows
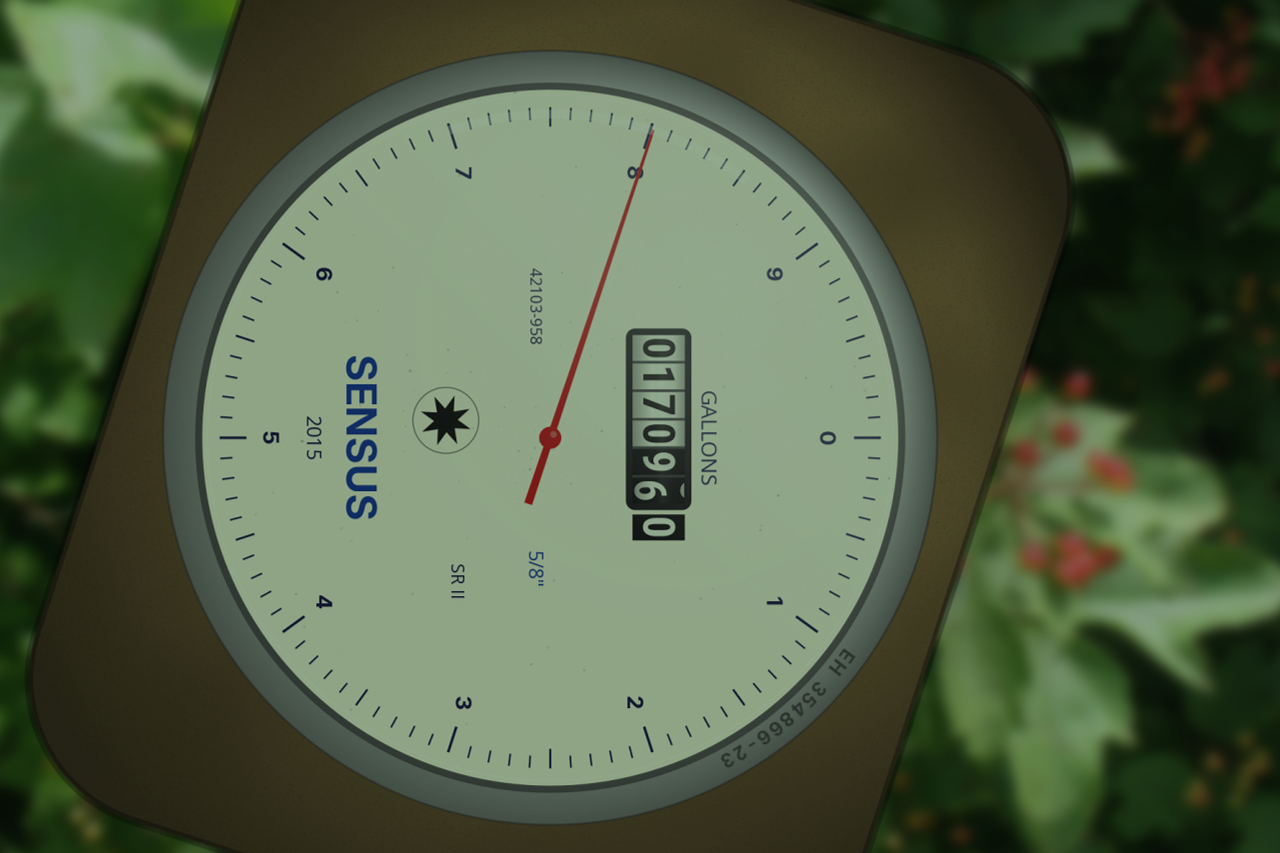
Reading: 170958.0; gal
